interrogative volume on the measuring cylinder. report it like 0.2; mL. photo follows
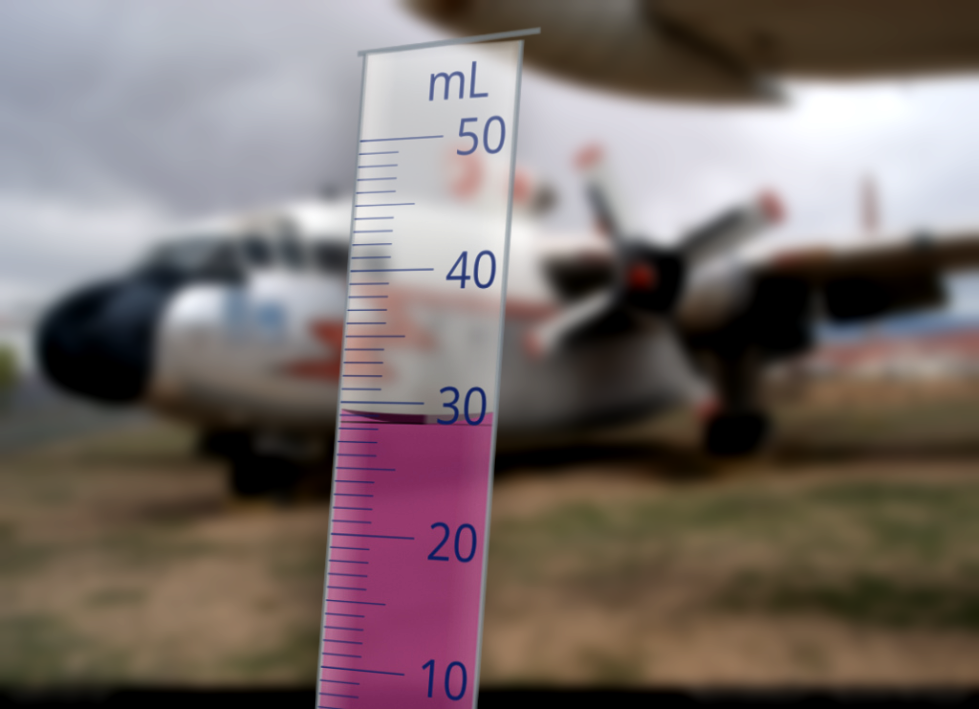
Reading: 28.5; mL
